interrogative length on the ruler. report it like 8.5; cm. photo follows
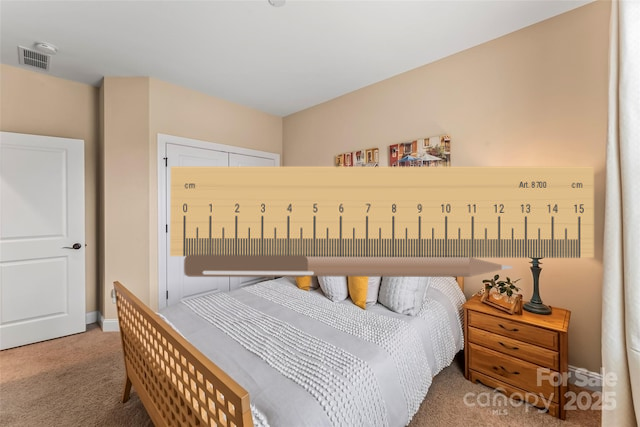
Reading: 12.5; cm
